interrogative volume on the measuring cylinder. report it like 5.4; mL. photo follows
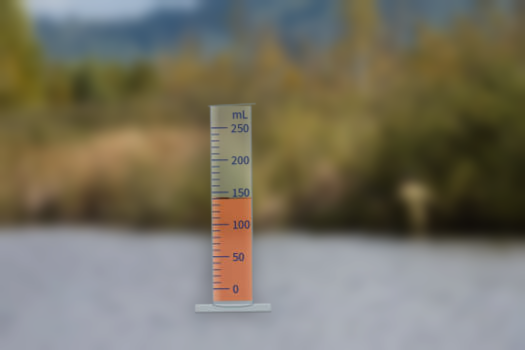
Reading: 140; mL
